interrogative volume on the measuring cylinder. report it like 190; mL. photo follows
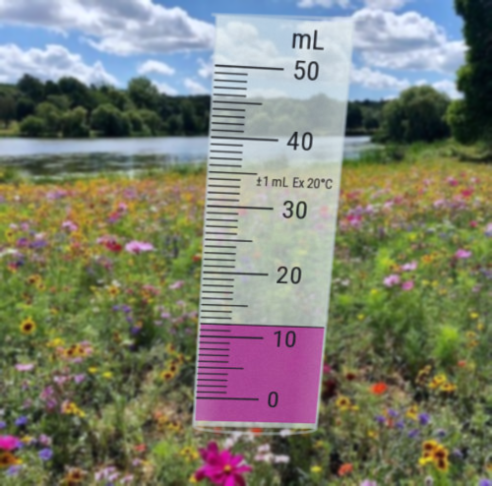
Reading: 12; mL
